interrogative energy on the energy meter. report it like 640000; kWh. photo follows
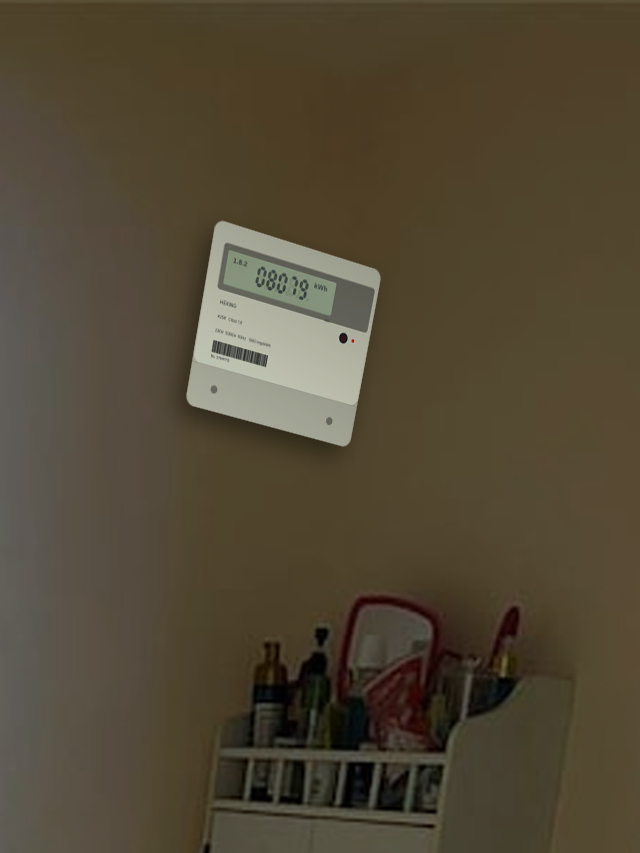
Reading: 8079; kWh
